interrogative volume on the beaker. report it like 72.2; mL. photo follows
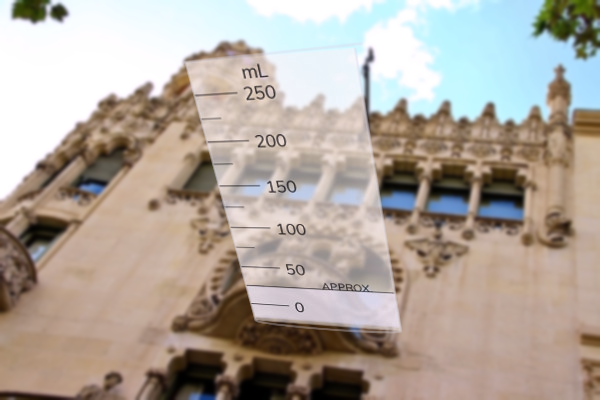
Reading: 25; mL
